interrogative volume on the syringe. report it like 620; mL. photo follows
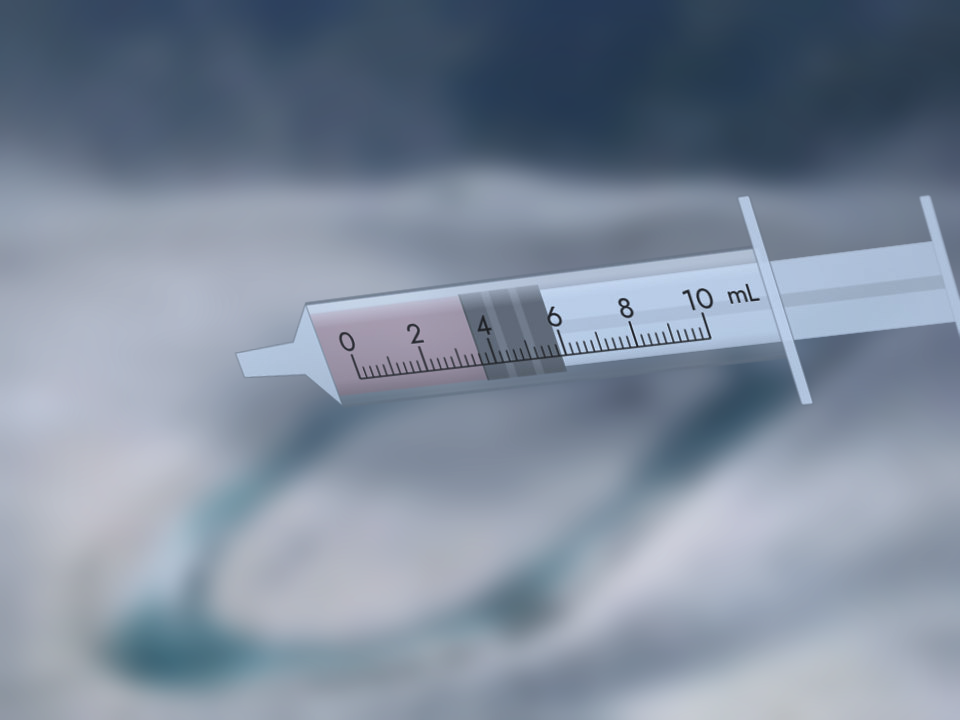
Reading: 3.6; mL
